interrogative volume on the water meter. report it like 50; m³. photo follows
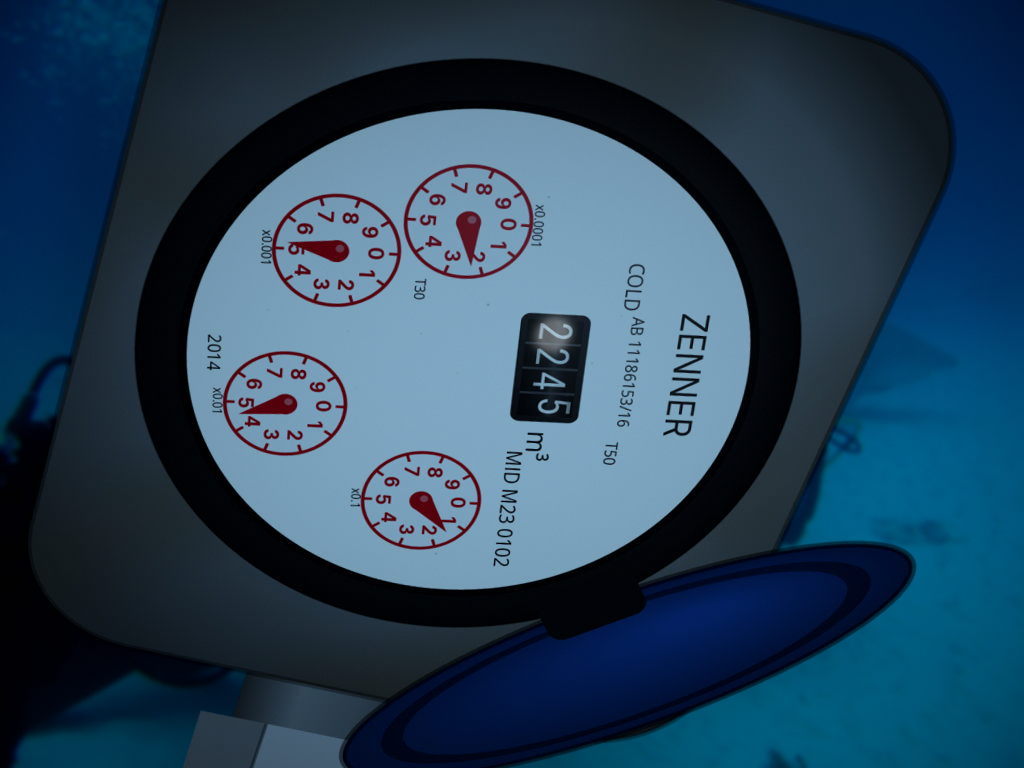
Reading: 2245.1452; m³
